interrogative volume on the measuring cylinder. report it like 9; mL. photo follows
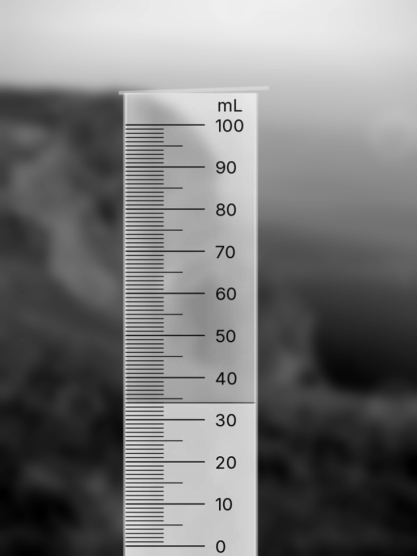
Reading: 34; mL
